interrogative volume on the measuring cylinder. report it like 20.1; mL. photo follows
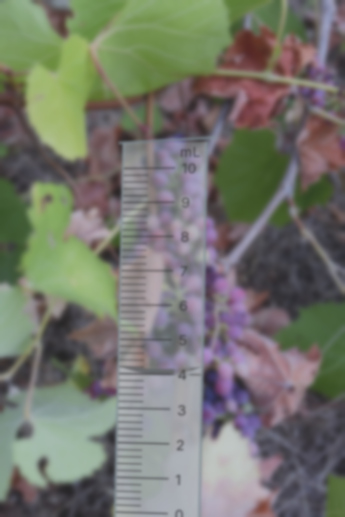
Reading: 4; mL
